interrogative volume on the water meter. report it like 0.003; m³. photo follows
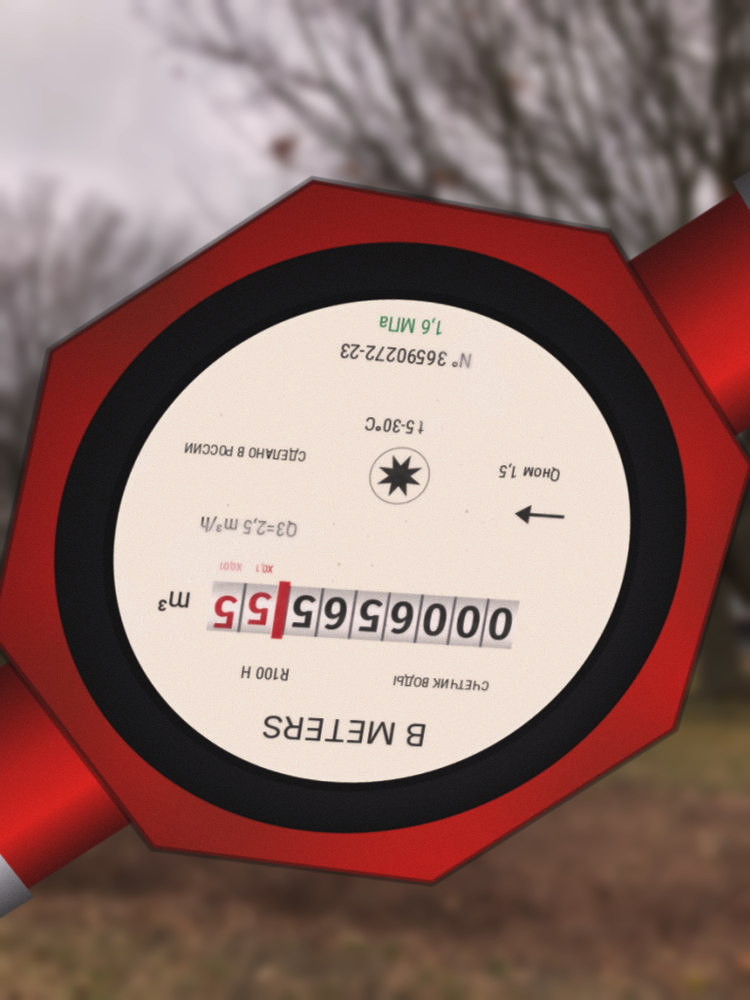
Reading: 6565.55; m³
